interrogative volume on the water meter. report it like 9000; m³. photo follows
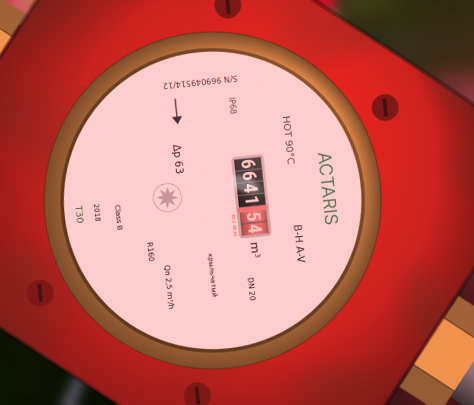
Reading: 6641.54; m³
